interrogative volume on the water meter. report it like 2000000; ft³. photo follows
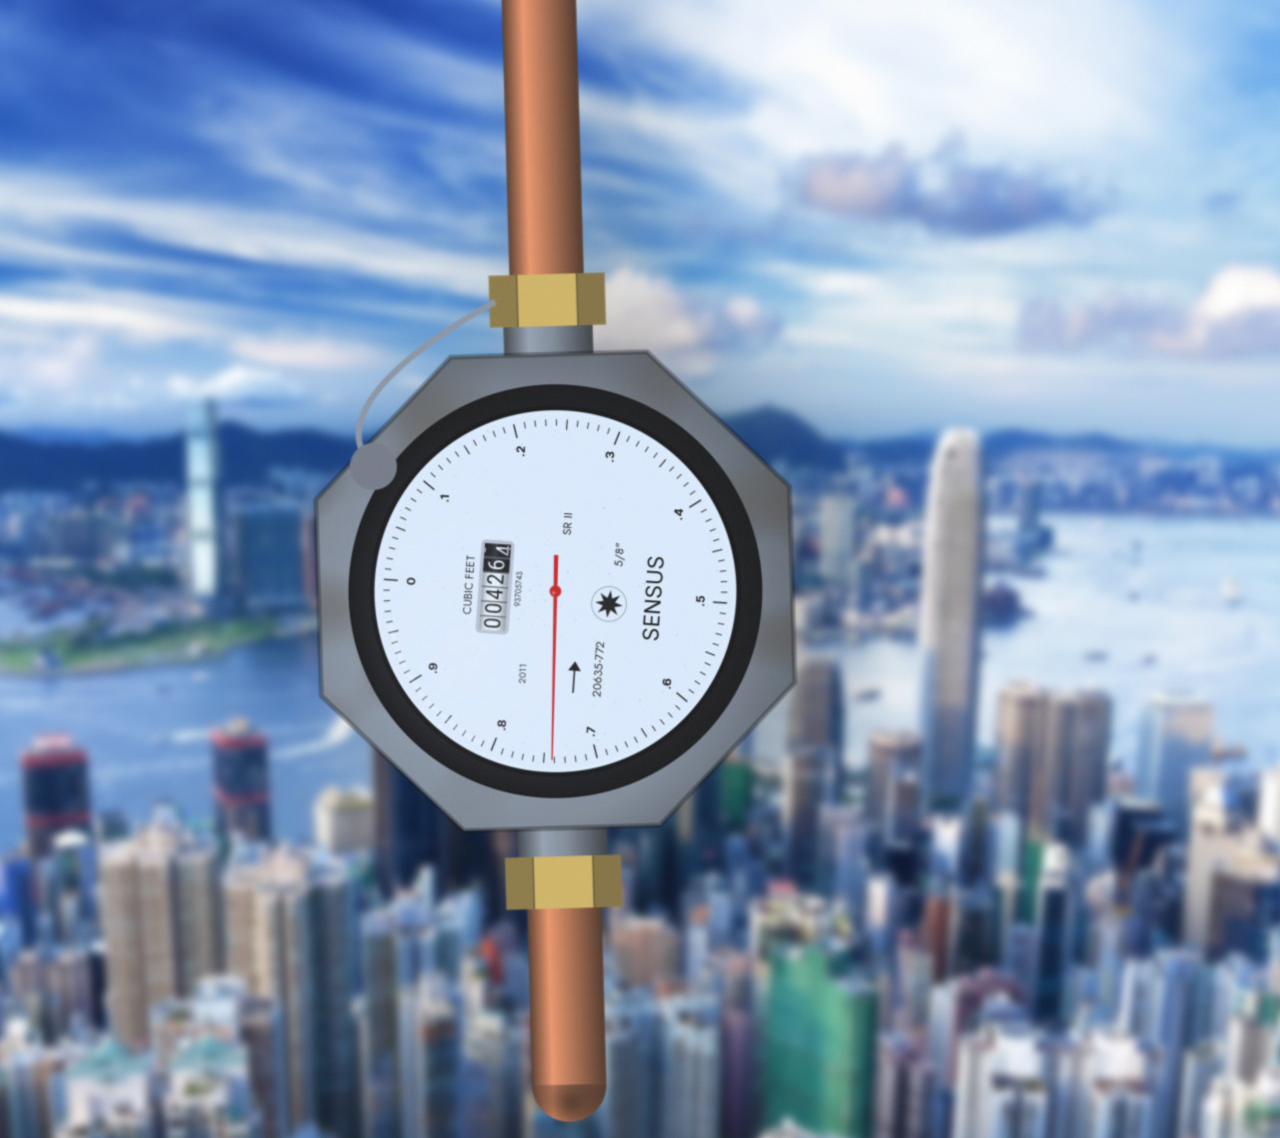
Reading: 4263.74; ft³
